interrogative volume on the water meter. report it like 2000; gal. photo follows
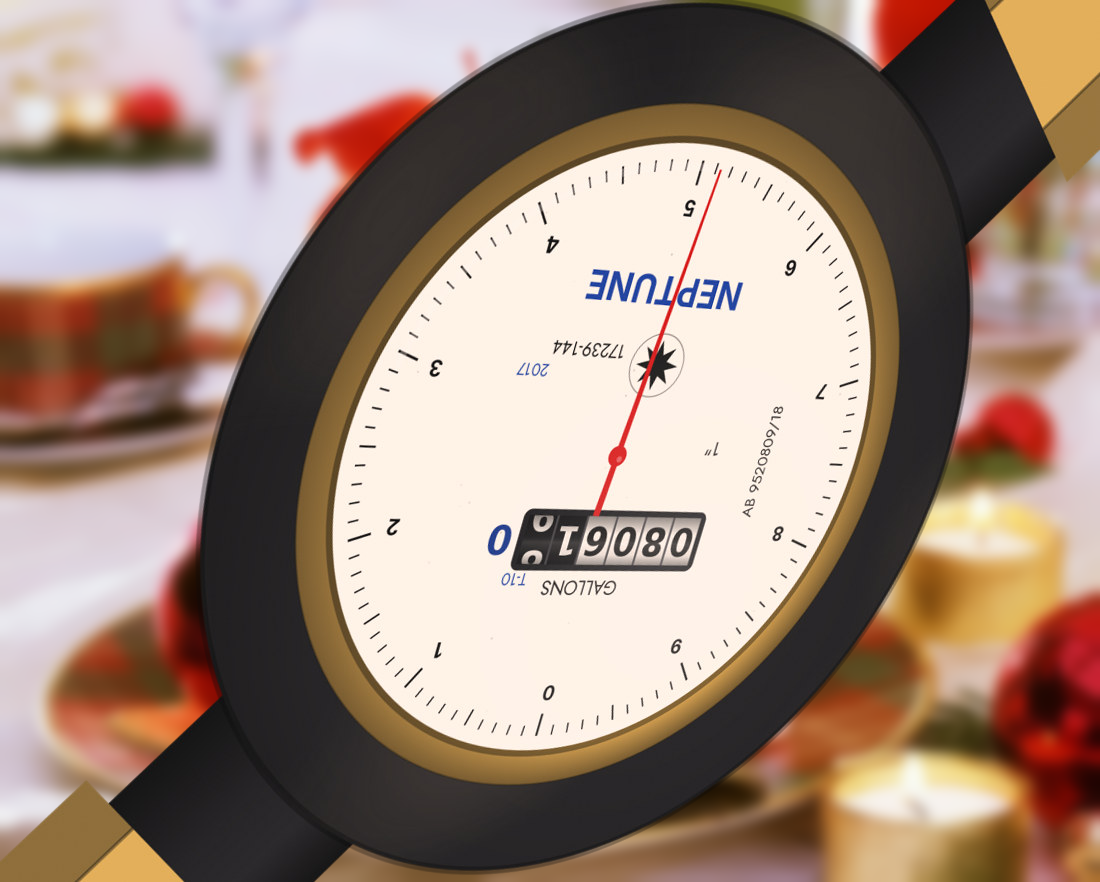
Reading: 806185.1; gal
